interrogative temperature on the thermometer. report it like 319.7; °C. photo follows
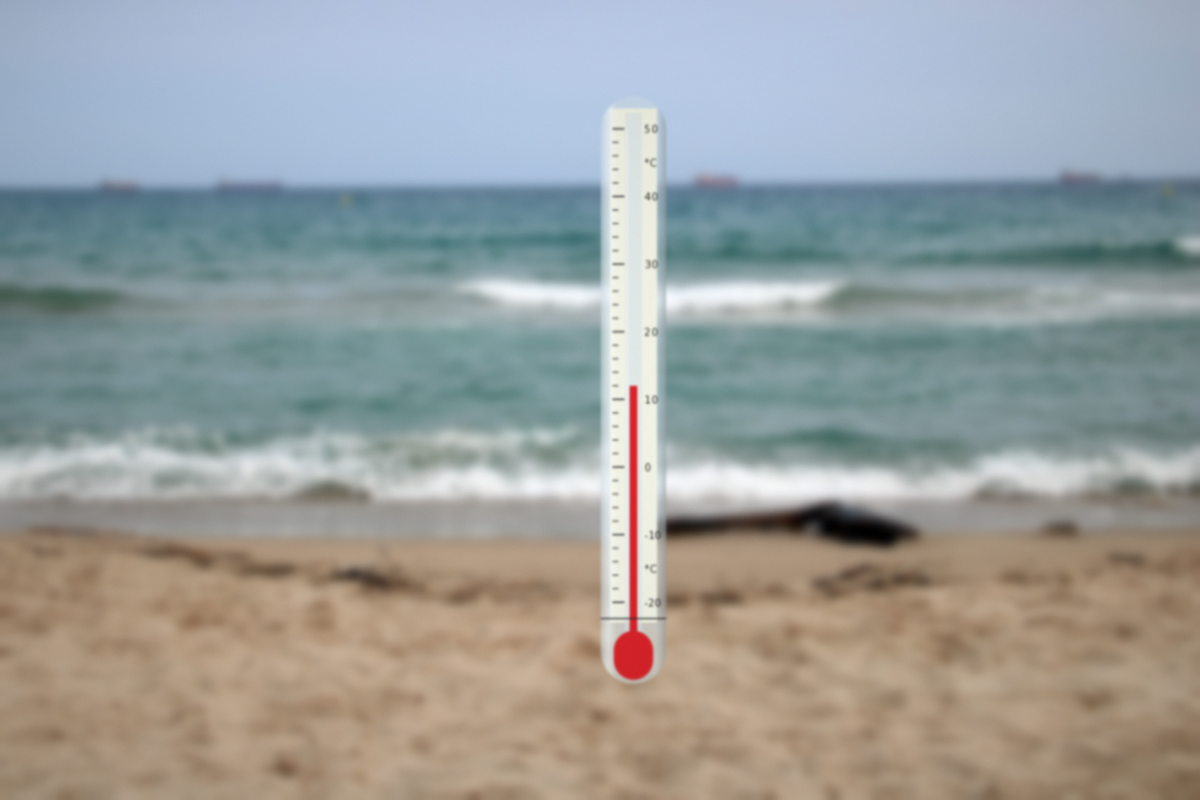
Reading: 12; °C
